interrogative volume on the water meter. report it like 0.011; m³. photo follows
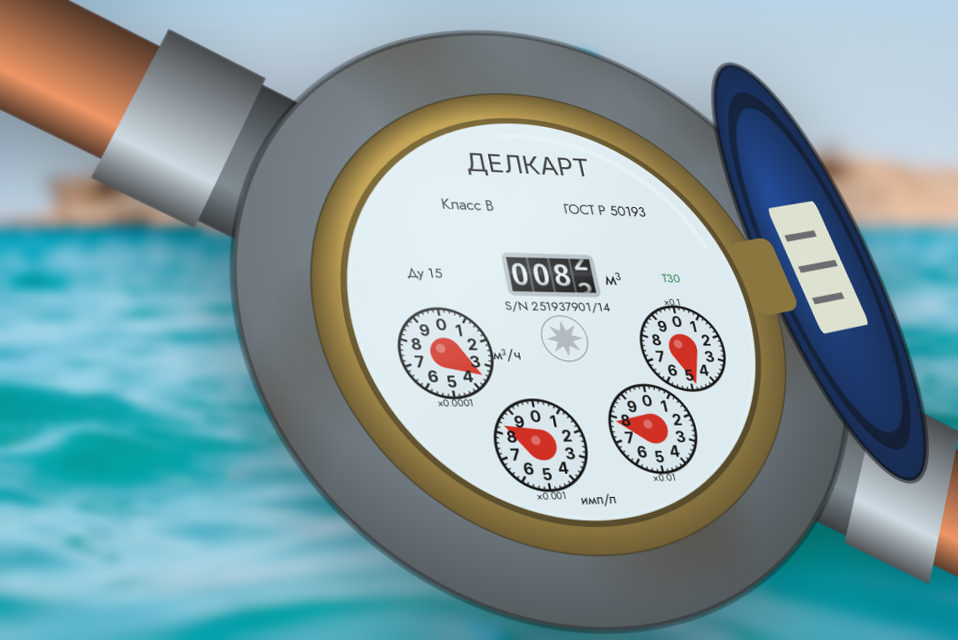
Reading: 82.4783; m³
